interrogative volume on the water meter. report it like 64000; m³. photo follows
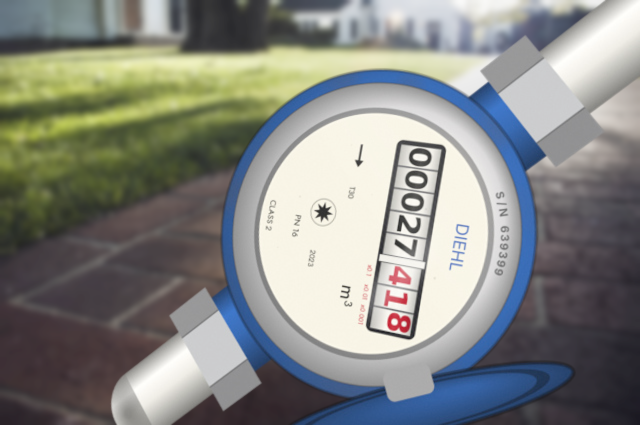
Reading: 27.418; m³
